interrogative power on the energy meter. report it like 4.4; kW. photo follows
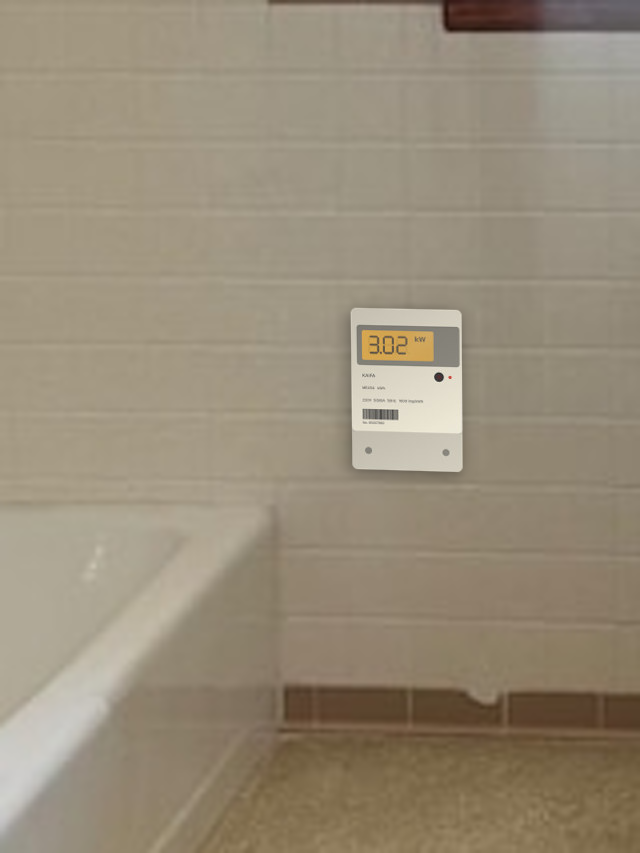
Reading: 3.02; kW
